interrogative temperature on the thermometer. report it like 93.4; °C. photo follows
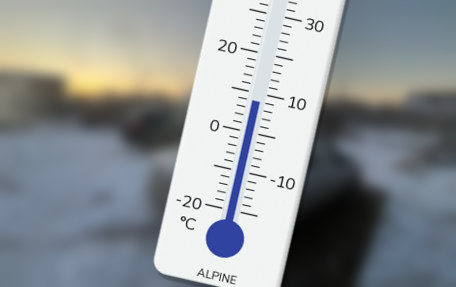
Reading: 8; °C
